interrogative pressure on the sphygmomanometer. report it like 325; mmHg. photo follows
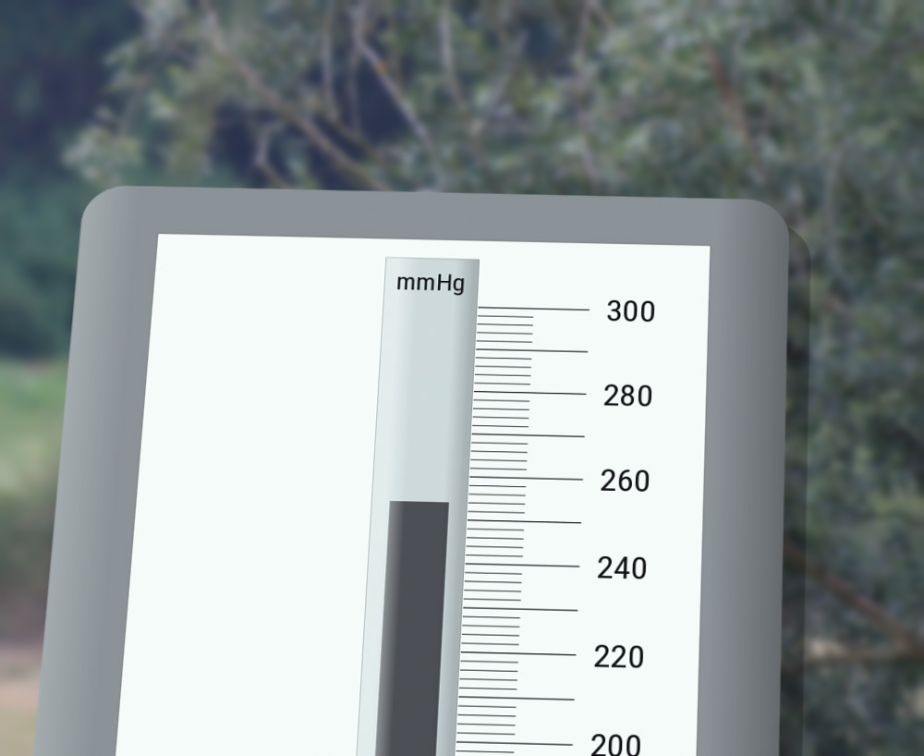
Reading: 254; mmHg
